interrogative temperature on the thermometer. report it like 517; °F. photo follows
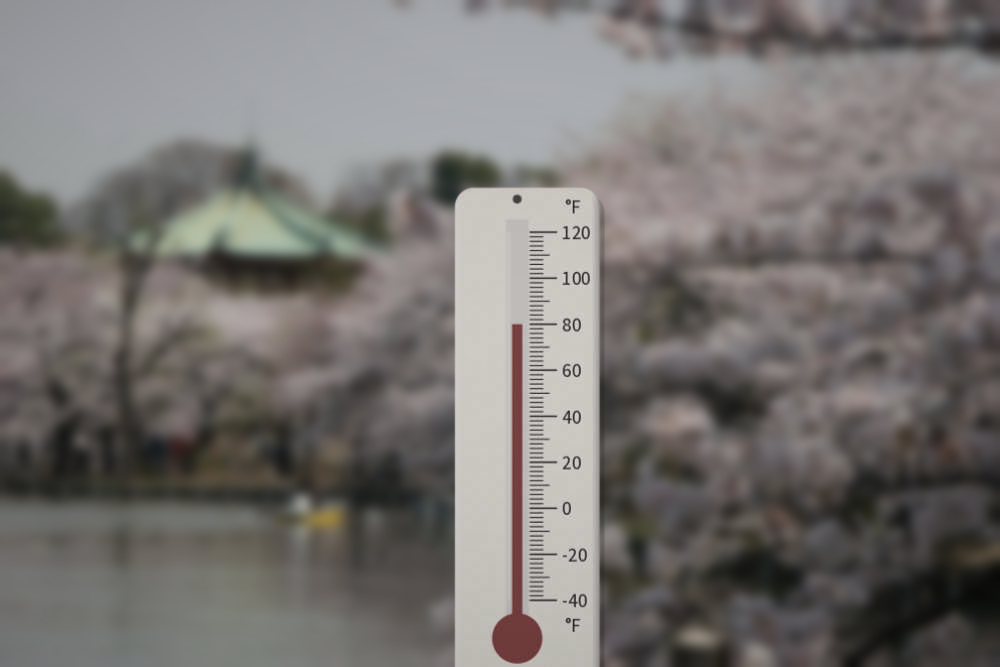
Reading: 80; °F
